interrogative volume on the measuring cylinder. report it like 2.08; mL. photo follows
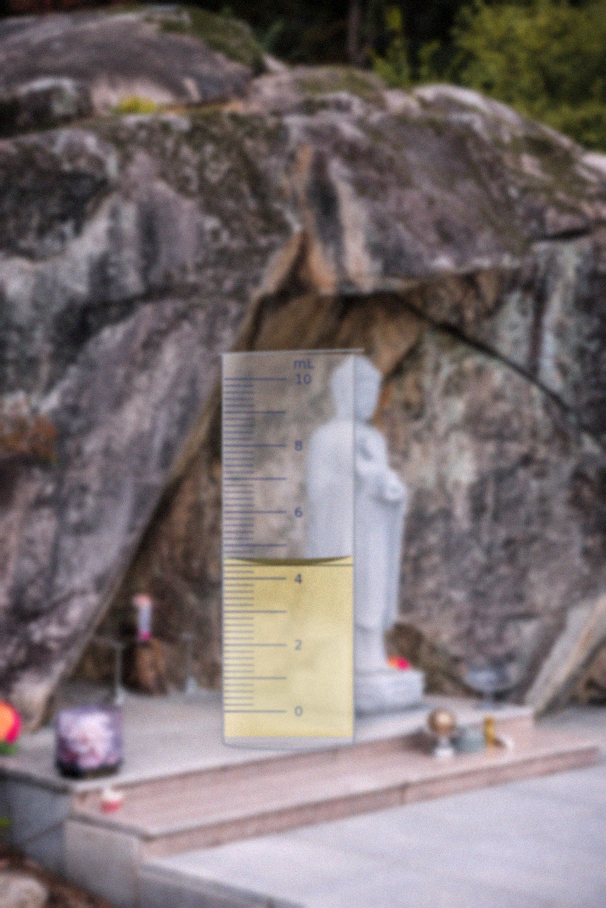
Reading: 4.4; mL
